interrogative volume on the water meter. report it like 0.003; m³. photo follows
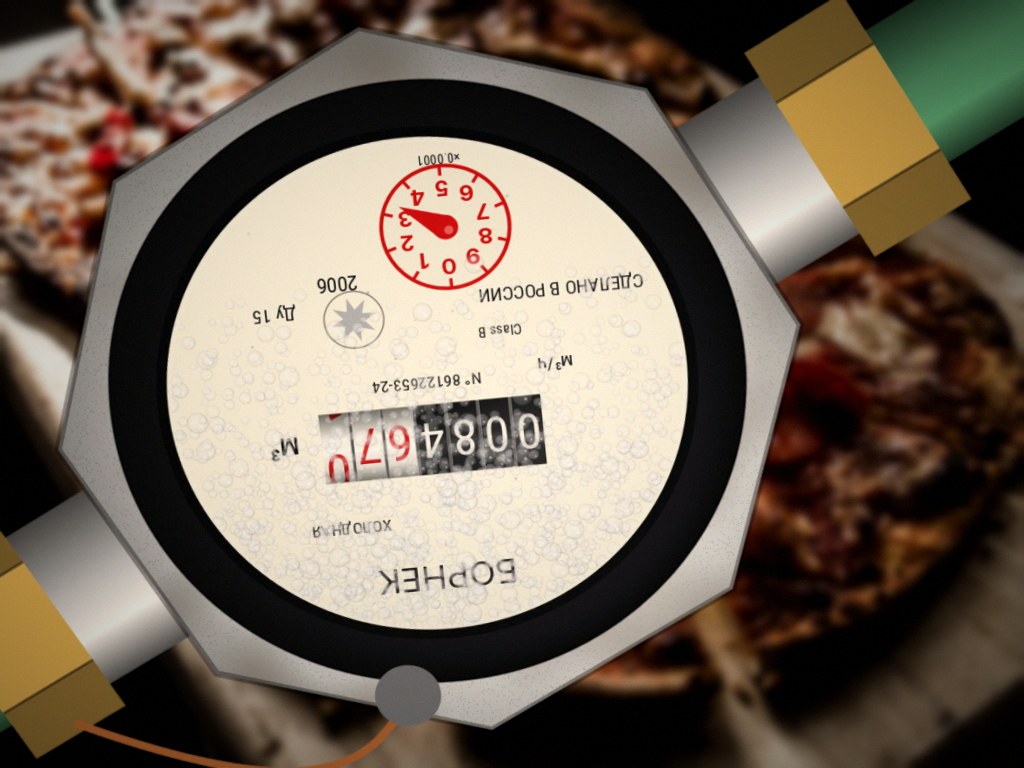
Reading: 84.6703; m³
